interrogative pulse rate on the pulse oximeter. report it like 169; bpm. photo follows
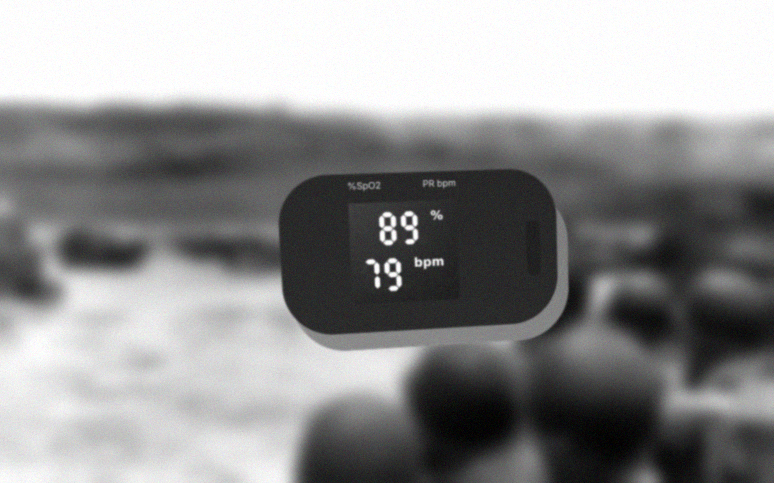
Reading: 79; bpm
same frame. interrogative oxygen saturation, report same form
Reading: 89; %
